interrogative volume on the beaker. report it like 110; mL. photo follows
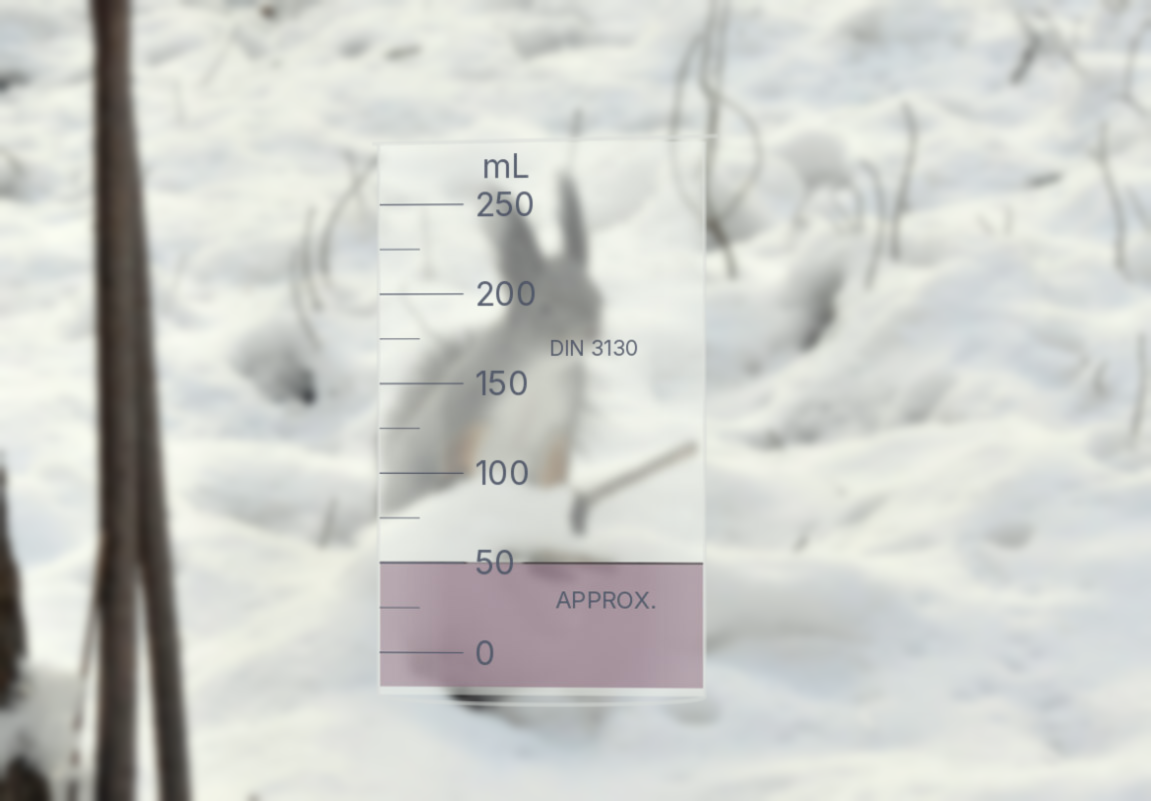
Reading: 50; mL
